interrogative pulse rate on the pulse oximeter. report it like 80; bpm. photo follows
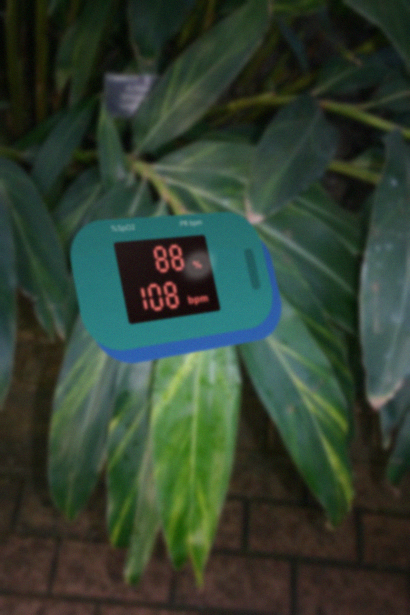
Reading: 108; bpm
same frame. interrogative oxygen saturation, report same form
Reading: 88; %
